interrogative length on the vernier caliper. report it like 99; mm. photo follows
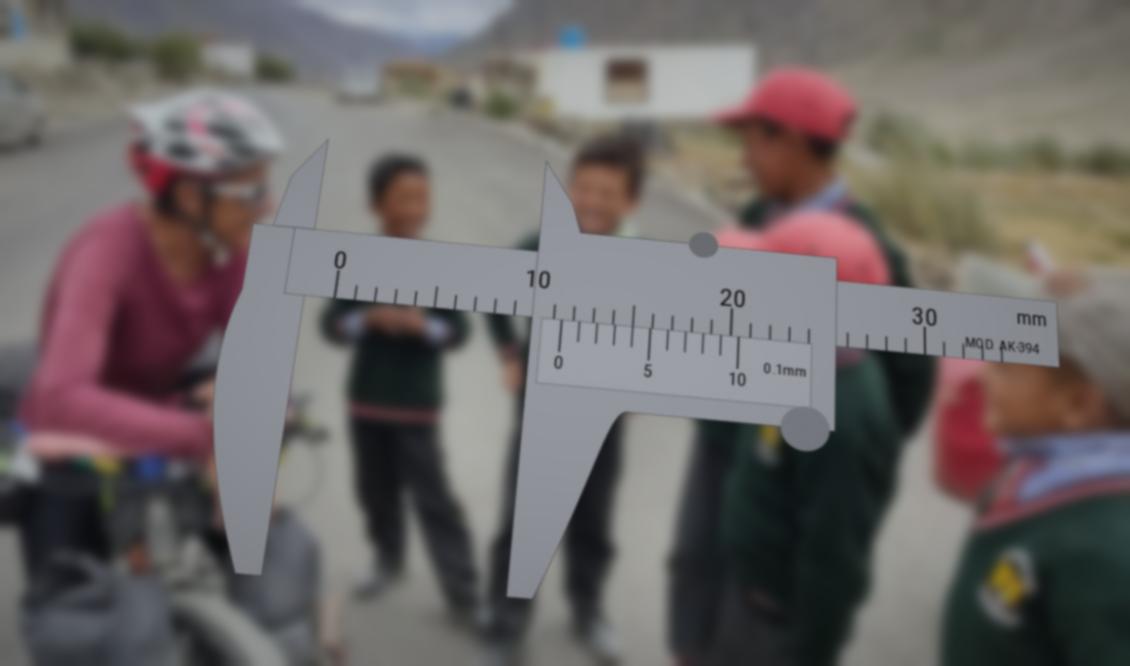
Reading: 11.4; mm
